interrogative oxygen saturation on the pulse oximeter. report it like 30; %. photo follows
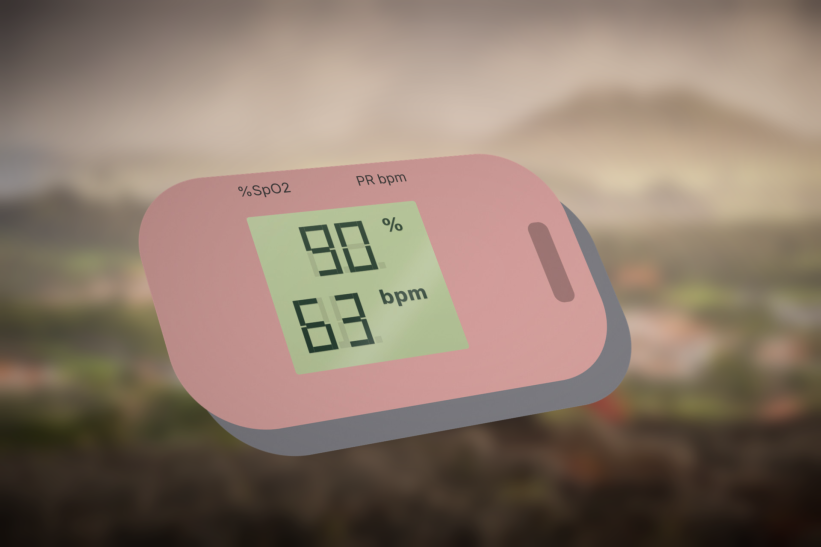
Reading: 90; %
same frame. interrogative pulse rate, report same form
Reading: 63; bpm
